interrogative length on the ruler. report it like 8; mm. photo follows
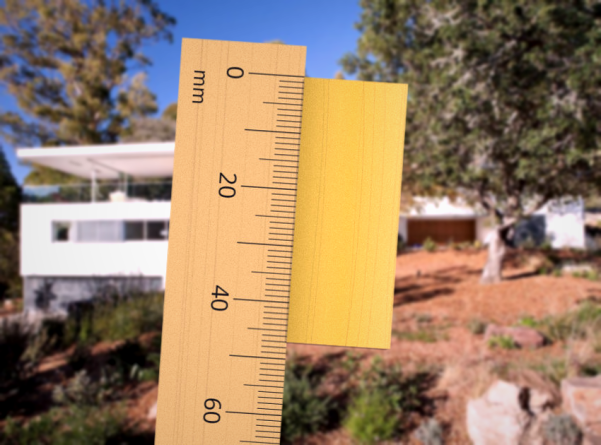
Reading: 47; mm
